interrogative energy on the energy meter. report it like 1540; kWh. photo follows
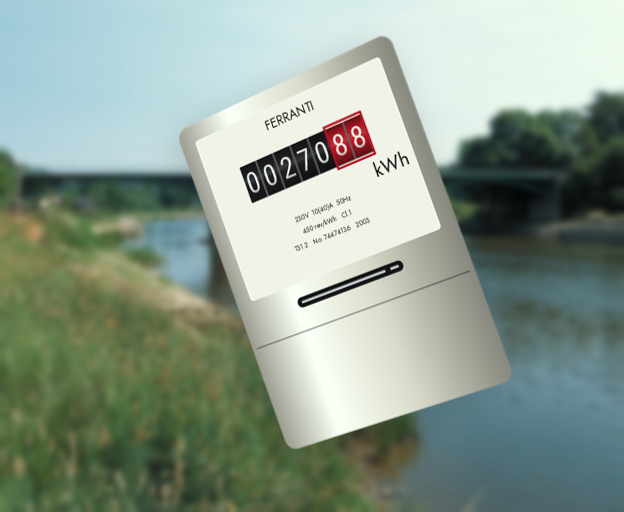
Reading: 270.88; kWh
